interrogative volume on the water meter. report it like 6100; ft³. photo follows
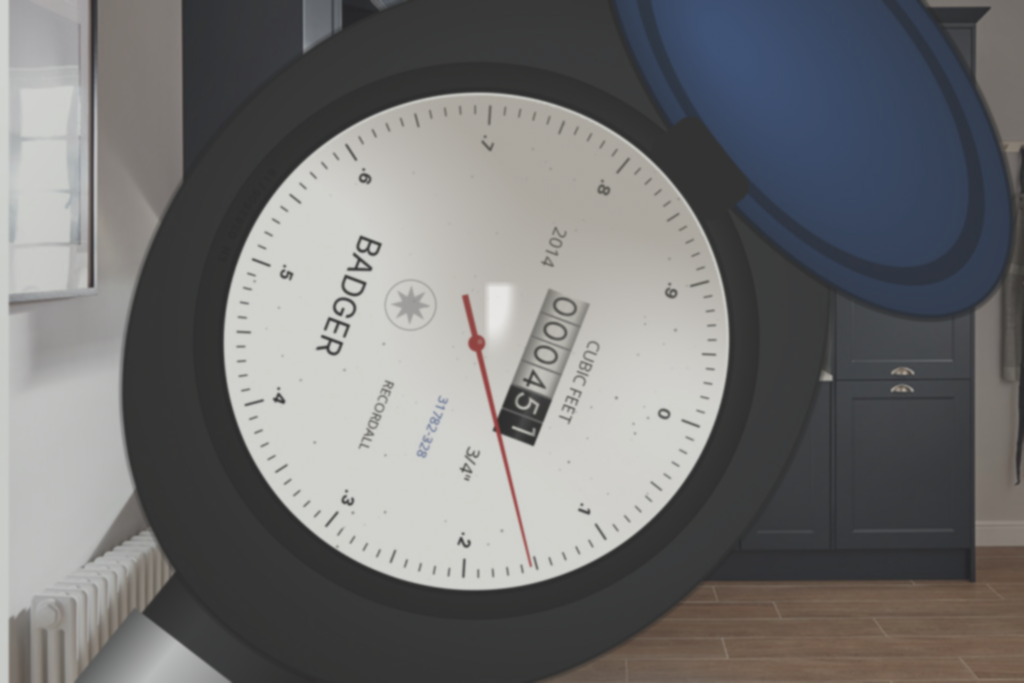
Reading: 451.15; ft³
